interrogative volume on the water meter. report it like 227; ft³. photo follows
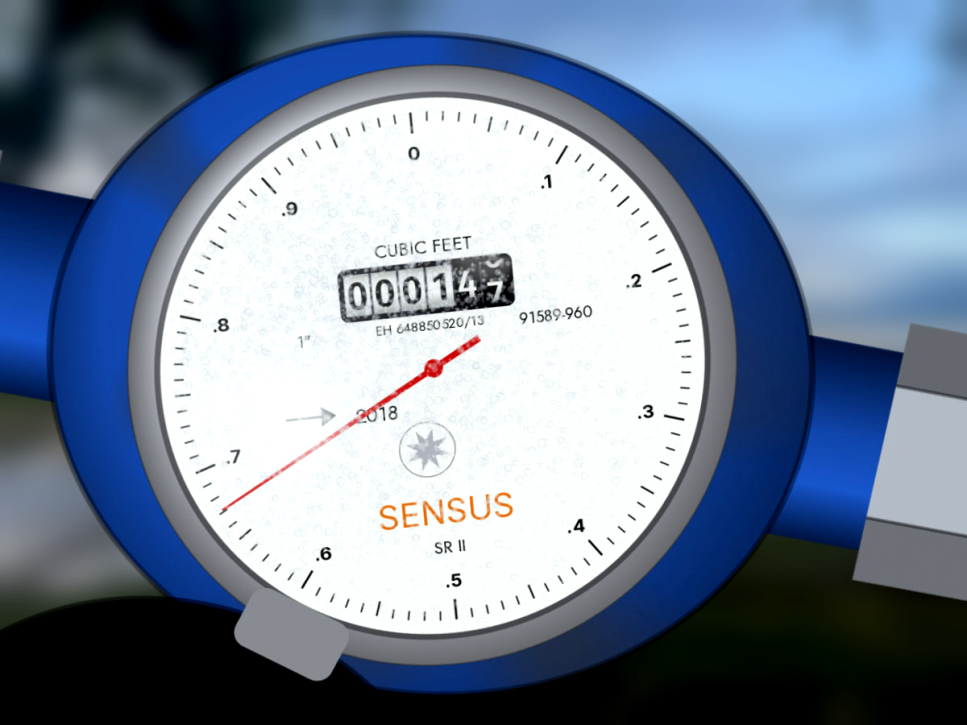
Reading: 146.67; ft³
